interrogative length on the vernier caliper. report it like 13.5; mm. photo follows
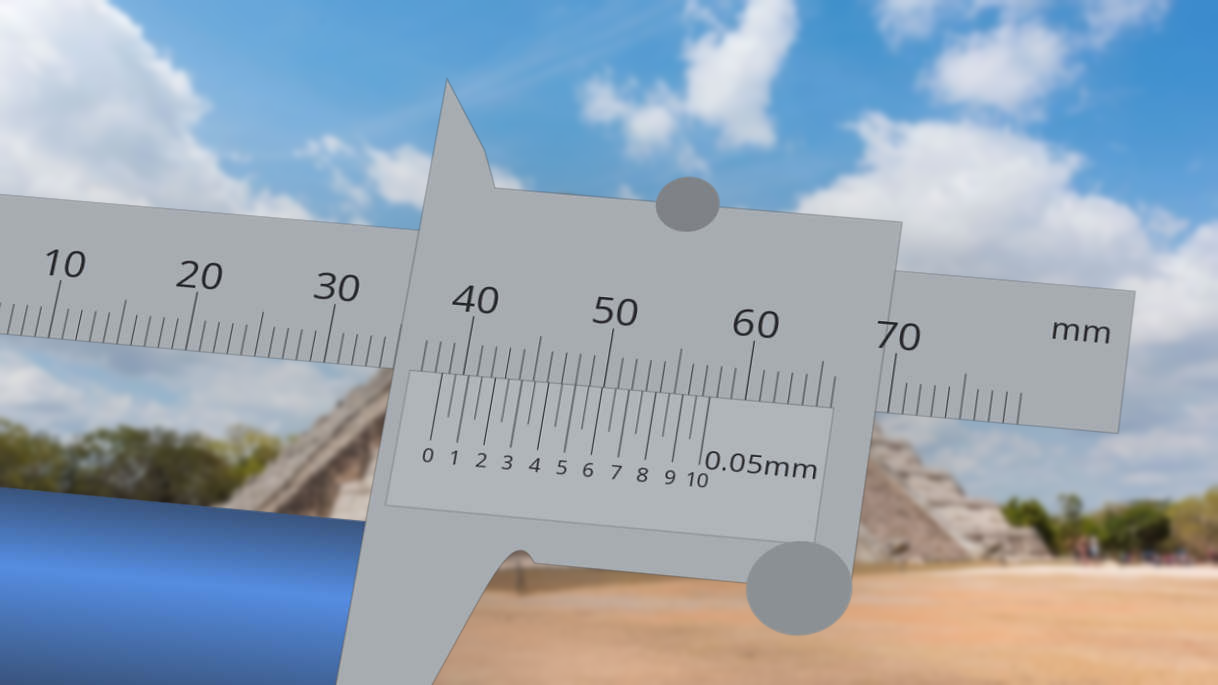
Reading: 38.5; mm
